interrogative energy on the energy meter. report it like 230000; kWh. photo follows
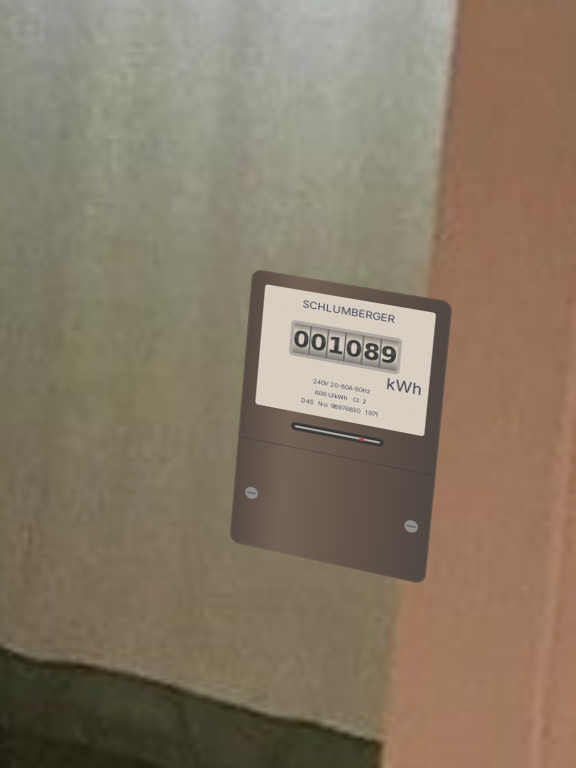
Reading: 1089; kWh
